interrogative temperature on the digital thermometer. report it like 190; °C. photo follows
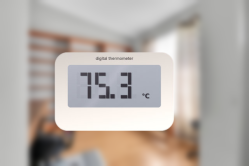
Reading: 75.3; °C
